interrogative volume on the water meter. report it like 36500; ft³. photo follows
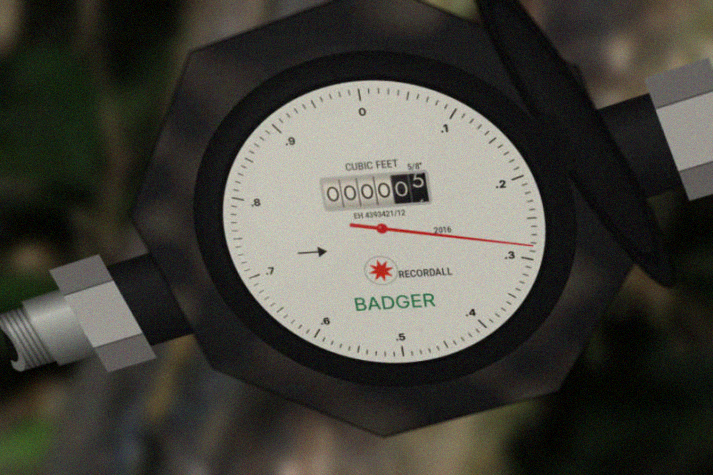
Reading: 5.28; ft³
